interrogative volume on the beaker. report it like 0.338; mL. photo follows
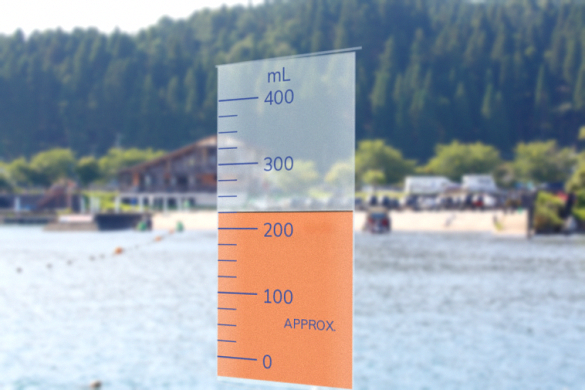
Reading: 225; mL
